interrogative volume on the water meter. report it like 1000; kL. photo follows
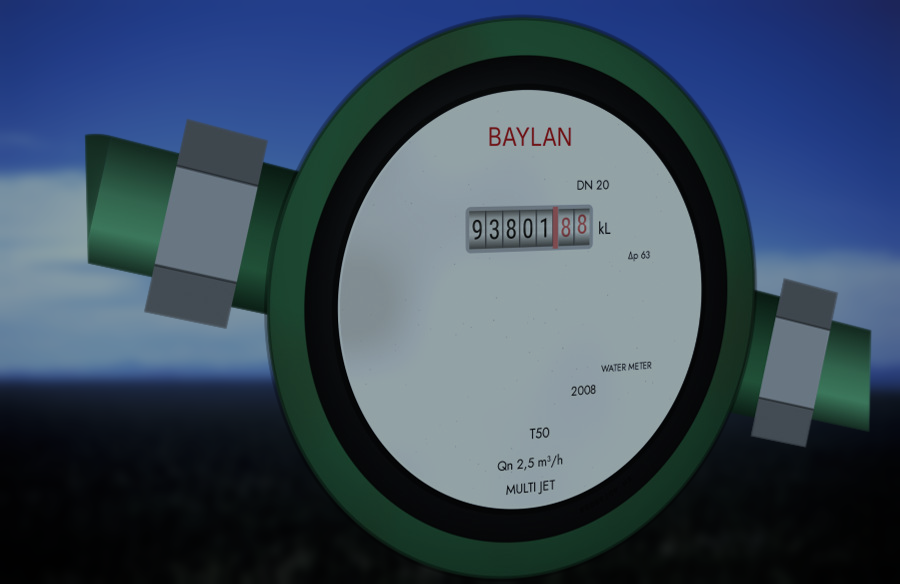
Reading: 93801.88; kL
